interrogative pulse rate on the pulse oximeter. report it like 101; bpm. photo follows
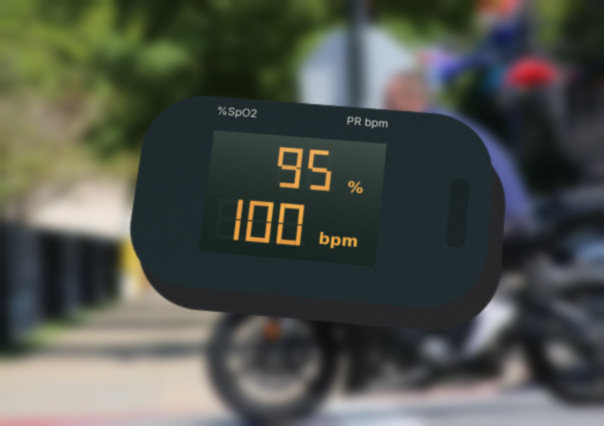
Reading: 100; bpm
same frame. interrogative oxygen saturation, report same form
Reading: 95; %
